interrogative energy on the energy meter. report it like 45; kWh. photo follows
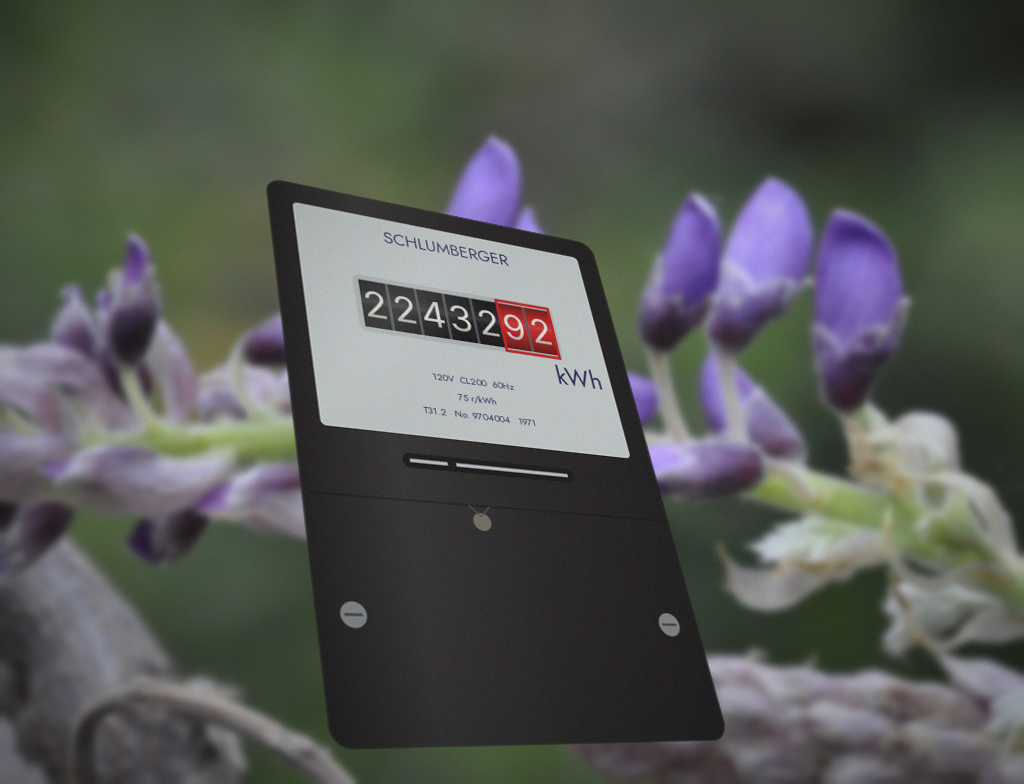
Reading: 22432.92; kWh
